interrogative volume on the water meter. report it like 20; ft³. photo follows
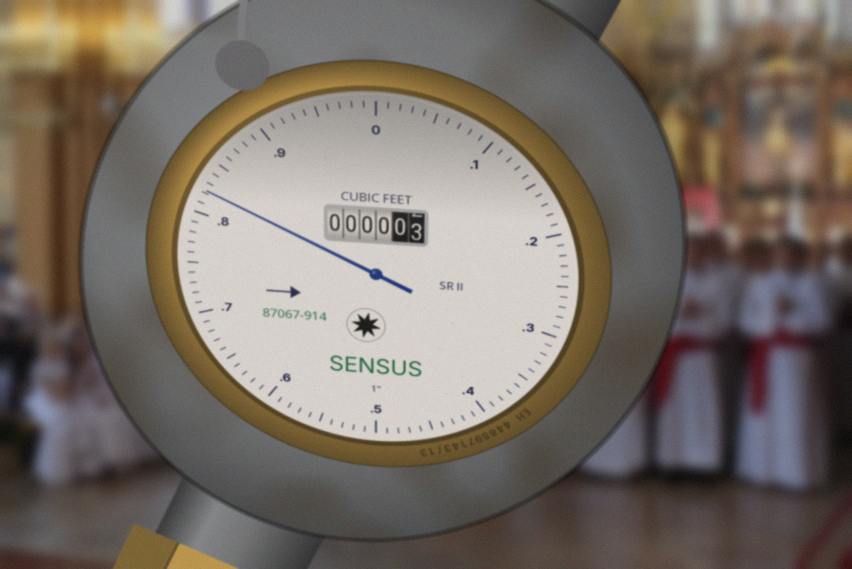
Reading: 2.82; ft³
